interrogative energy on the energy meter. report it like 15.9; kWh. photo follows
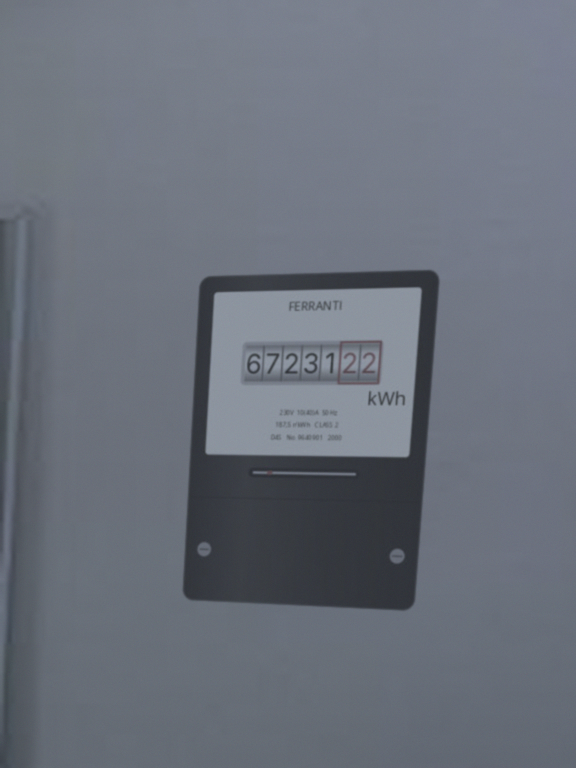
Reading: 67231.22; kWh
